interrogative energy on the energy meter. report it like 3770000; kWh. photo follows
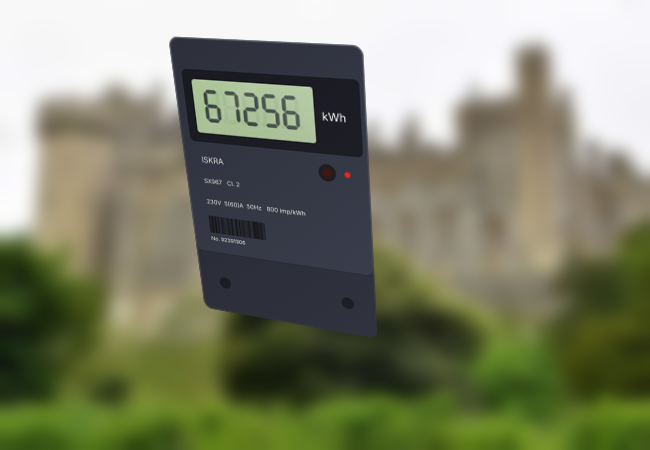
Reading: 67256; kWh
